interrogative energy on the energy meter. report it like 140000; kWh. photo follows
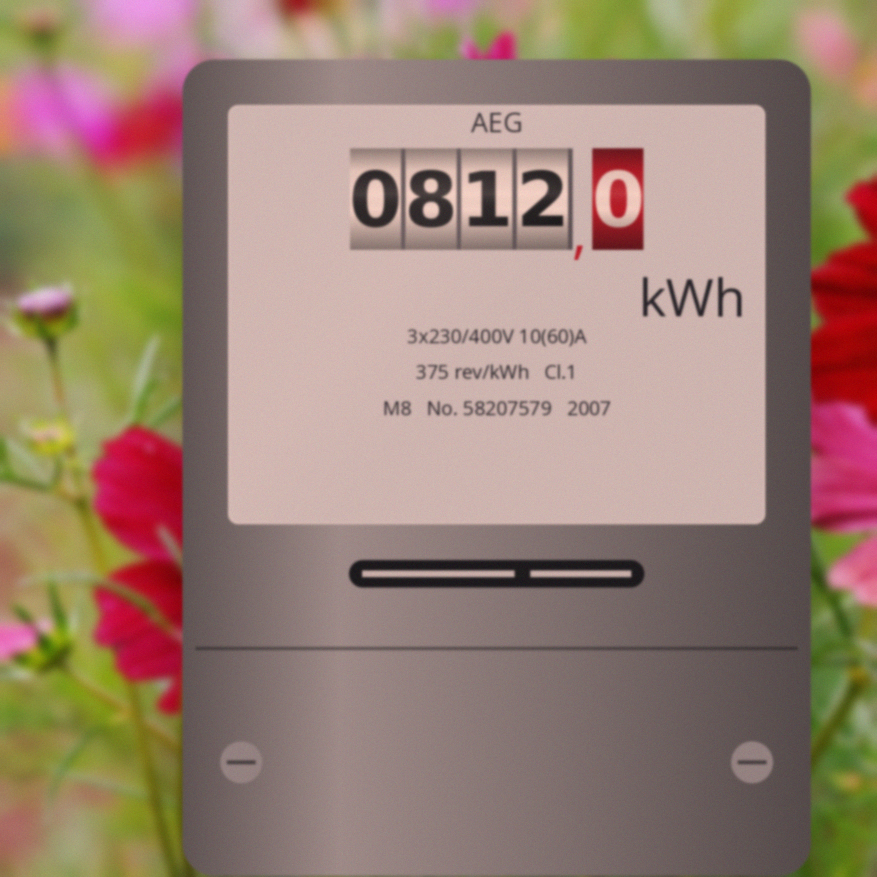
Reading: 812.0; kWh
